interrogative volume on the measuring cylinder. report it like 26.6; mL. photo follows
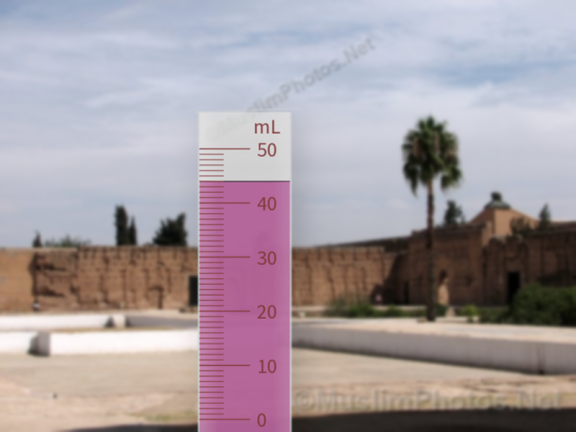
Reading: 44; mL
